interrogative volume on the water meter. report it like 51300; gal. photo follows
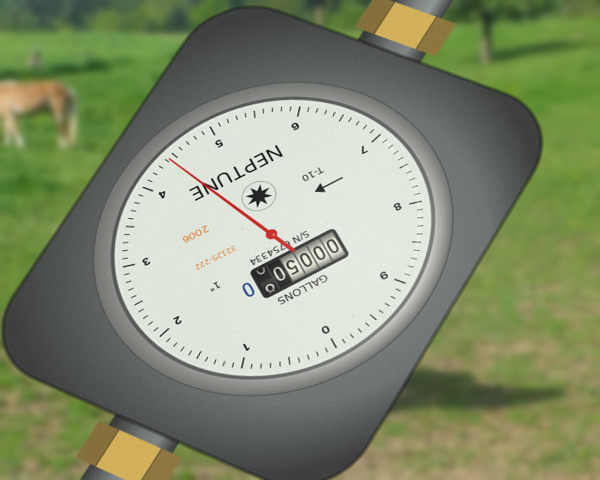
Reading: 5084.4; gal
